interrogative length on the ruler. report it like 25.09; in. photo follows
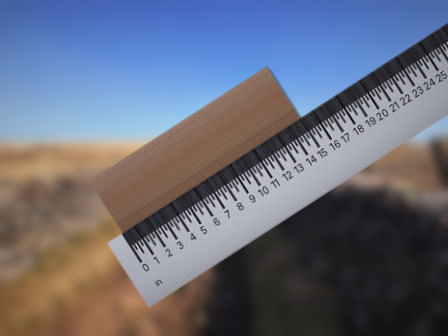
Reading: 15; in
